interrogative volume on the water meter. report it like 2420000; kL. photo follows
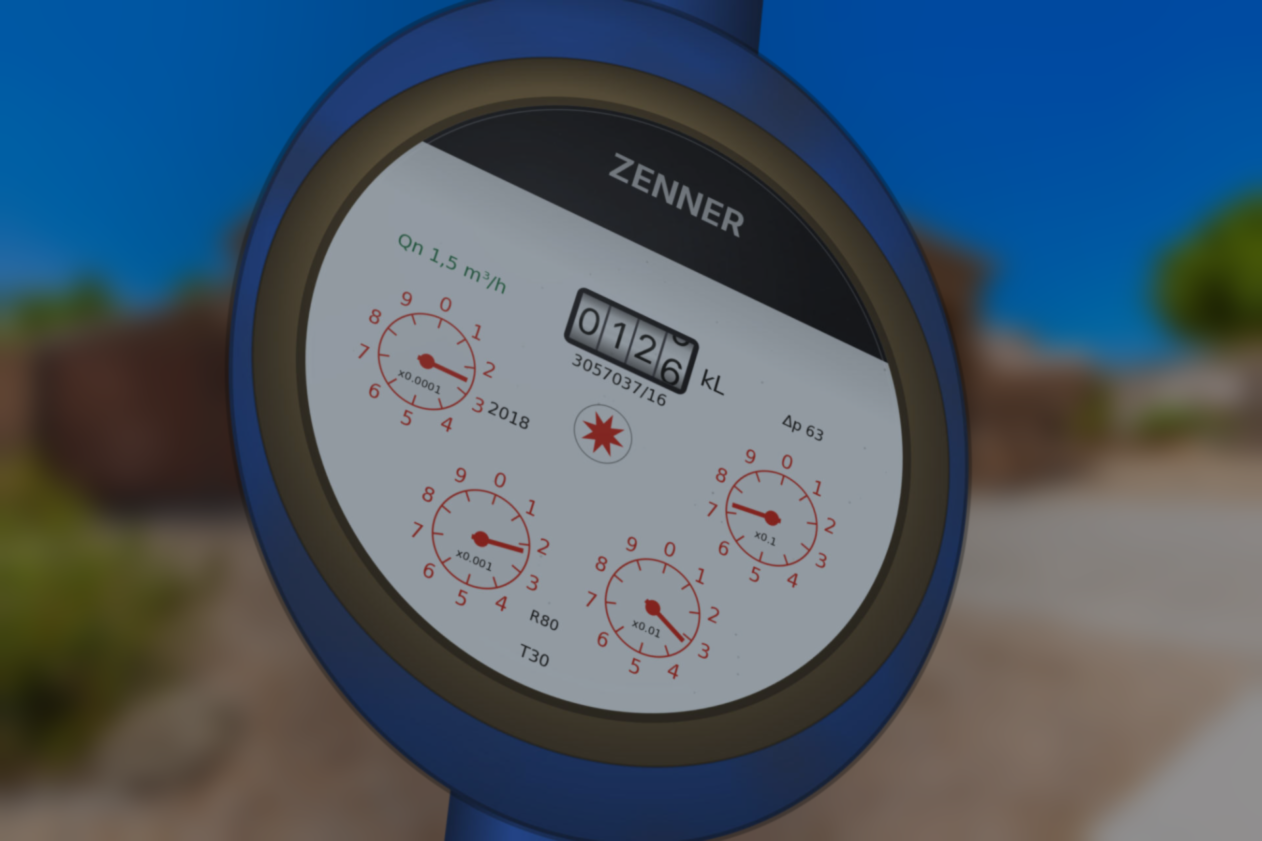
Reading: 125.7322; kL
